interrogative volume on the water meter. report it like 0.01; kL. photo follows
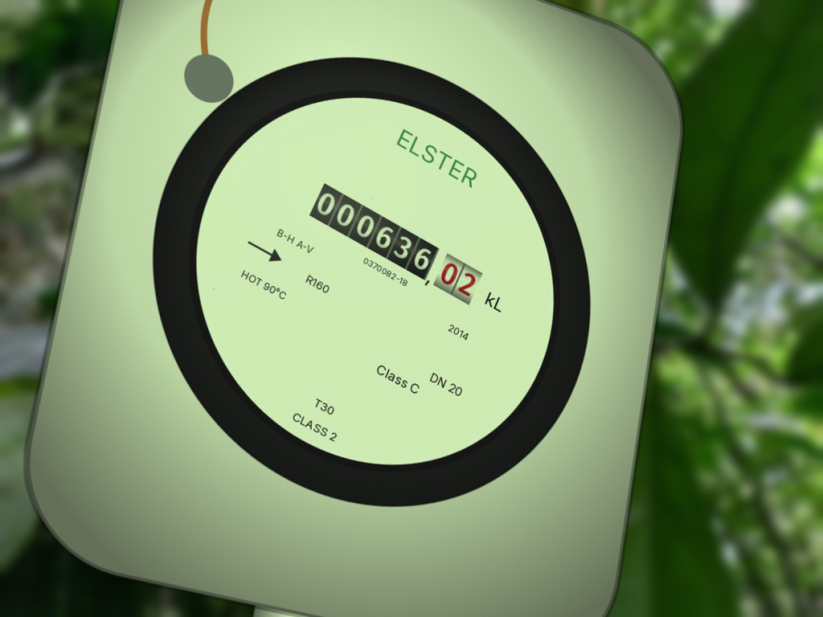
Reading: 636.02; kL
